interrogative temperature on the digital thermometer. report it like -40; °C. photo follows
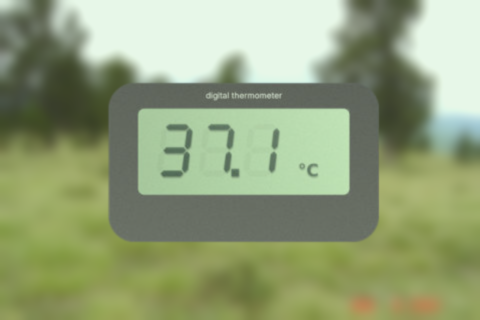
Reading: 37.1; °C
